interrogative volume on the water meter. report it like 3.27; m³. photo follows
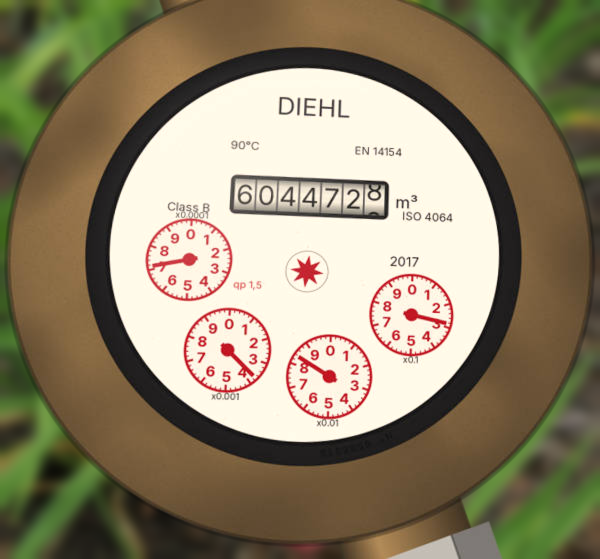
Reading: 6044728.2837; m³
